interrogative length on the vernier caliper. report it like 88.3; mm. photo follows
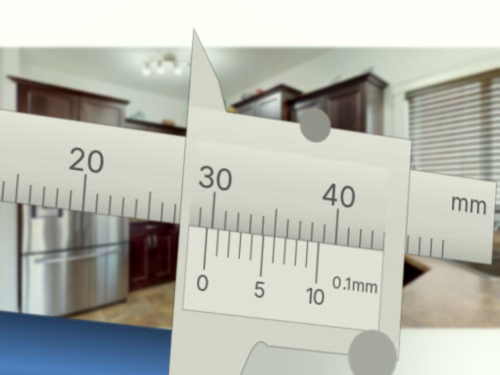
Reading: 29.6; mm
